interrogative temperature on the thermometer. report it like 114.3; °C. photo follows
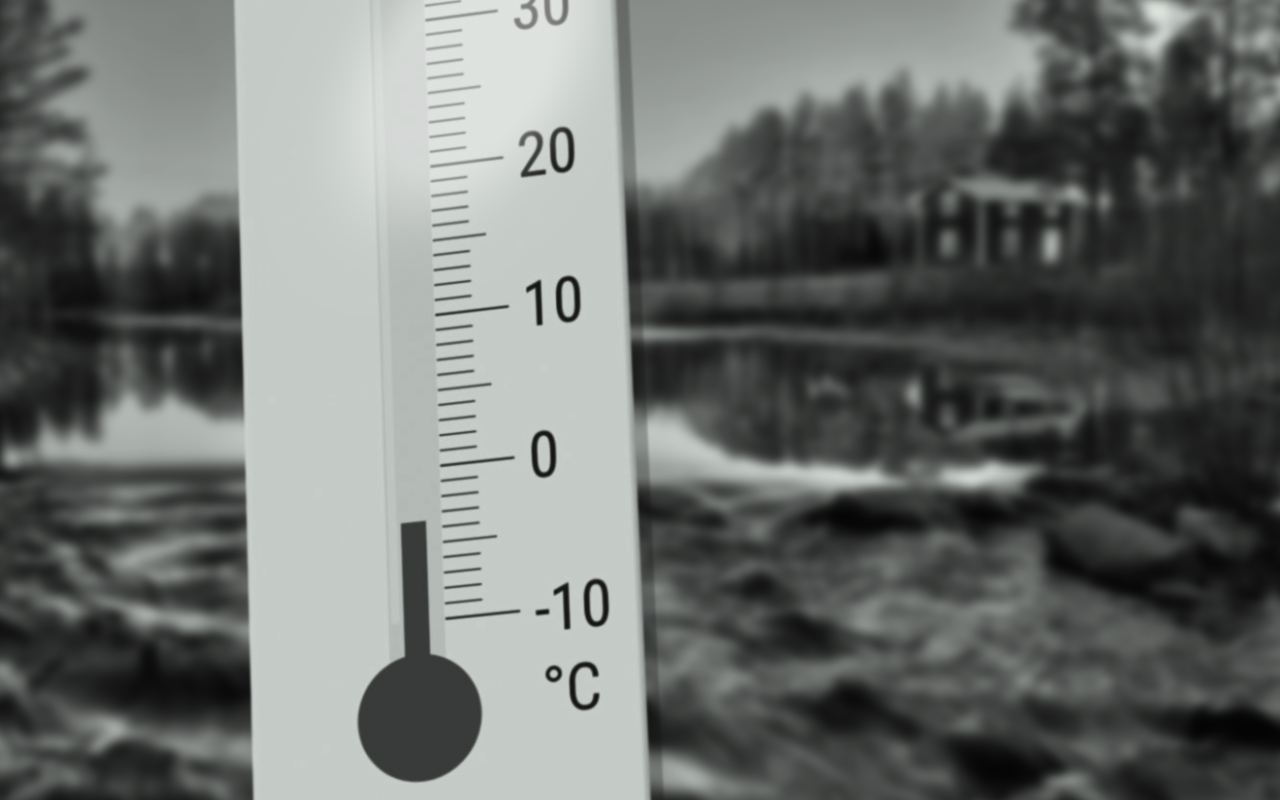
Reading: -3.5; °C
